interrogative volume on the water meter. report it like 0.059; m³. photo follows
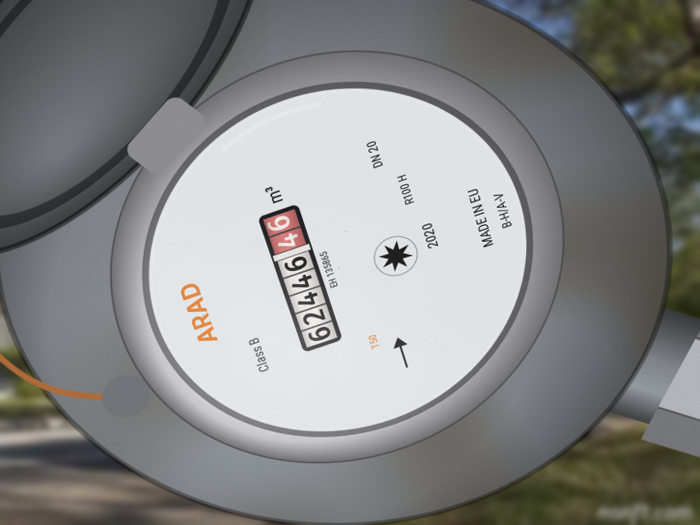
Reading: 62446.46; m³
